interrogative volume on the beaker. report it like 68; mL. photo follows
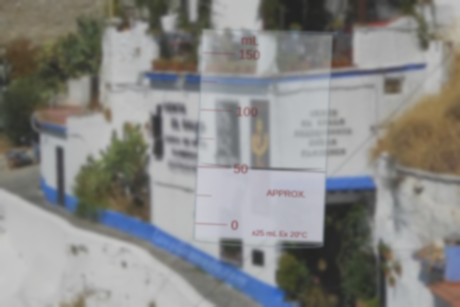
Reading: 50; mL
